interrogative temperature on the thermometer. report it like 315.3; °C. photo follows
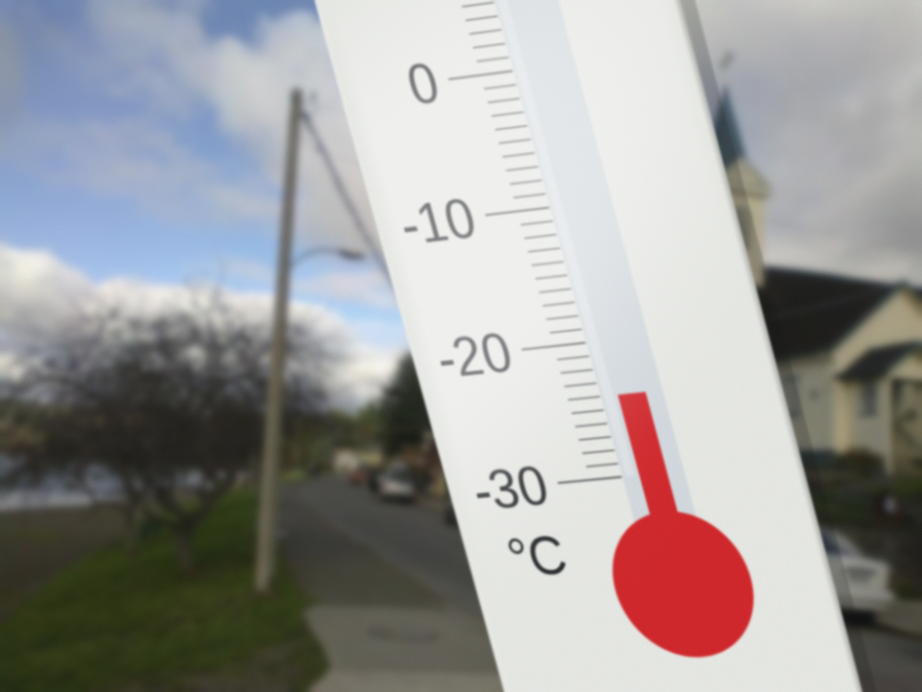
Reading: -24; °C
